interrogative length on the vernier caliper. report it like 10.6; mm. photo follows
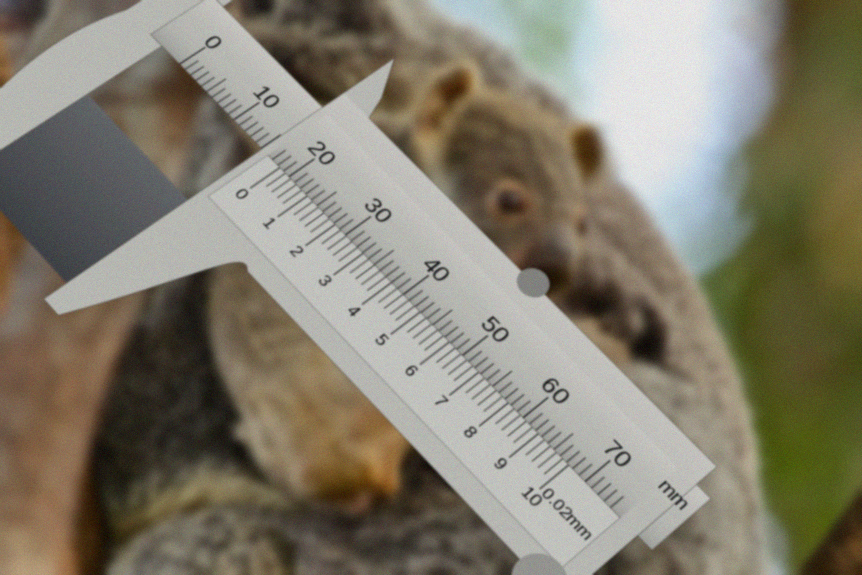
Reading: 18.4; mm
